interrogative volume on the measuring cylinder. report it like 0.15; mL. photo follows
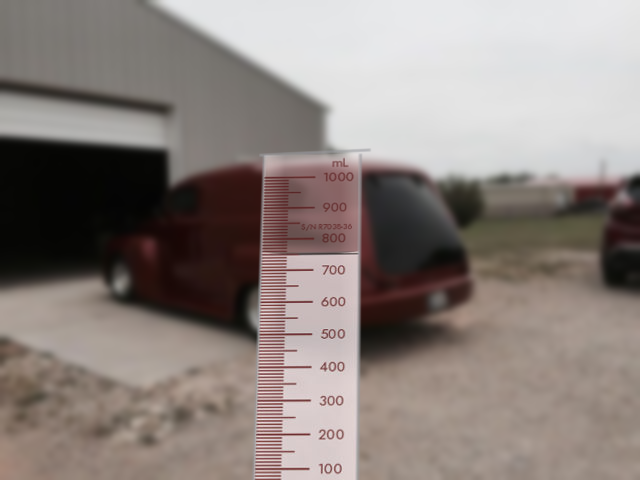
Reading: 750; mL
